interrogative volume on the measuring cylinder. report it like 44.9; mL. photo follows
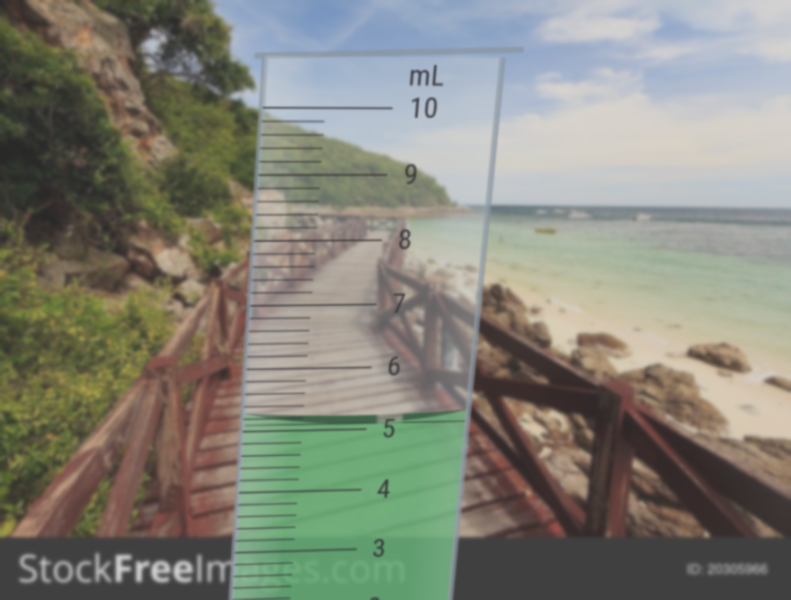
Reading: 5.1; mL
